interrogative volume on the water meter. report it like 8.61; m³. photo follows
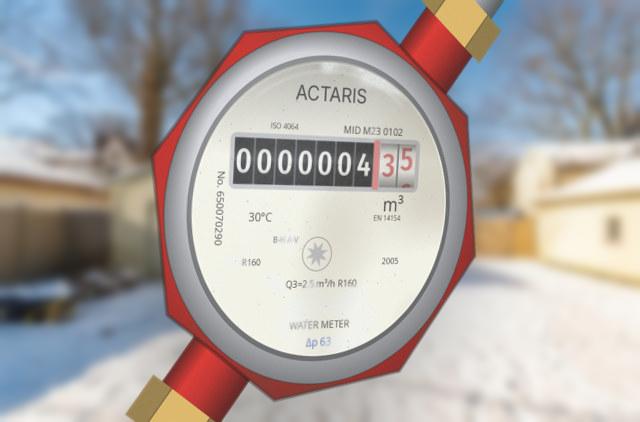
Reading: 4.35; m³
